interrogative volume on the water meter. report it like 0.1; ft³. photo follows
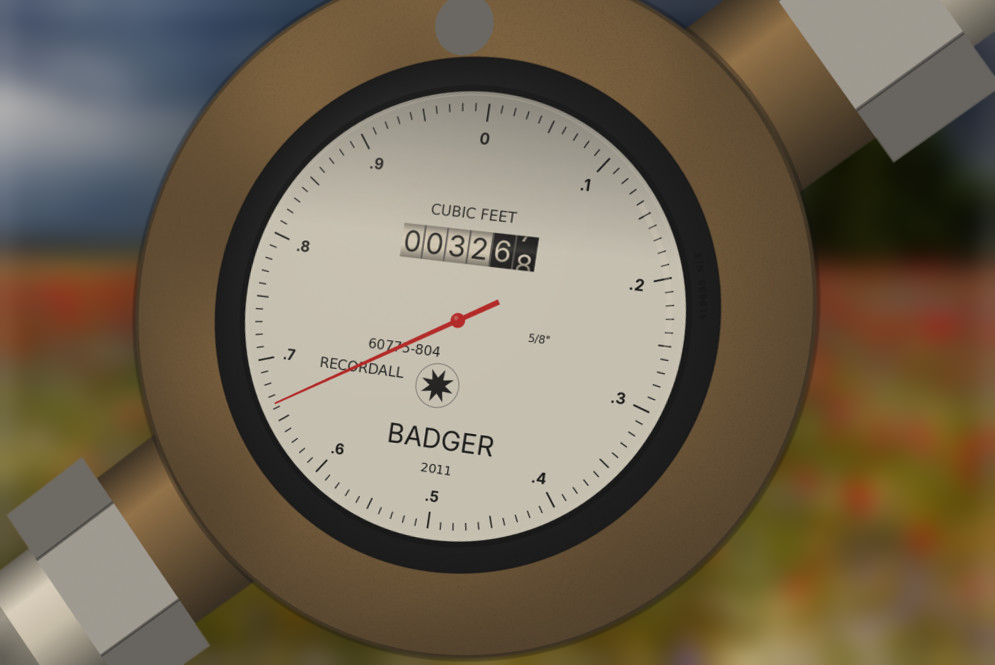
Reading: 3267.66; ft³
